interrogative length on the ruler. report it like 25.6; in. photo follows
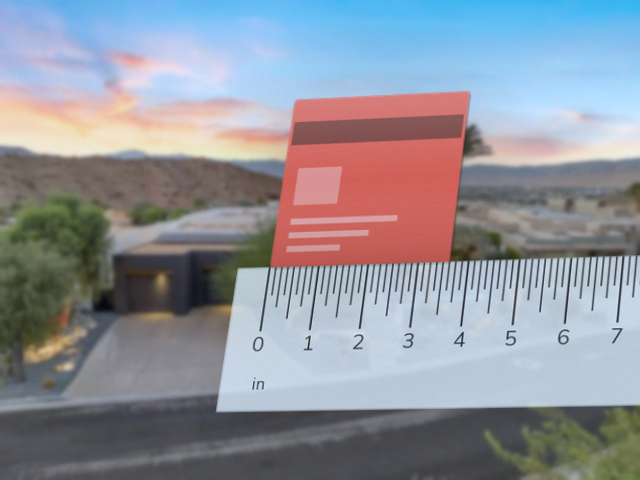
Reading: 3.625; in
